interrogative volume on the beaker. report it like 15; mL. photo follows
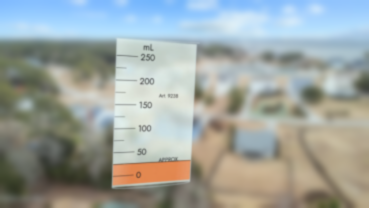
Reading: 25; mL
